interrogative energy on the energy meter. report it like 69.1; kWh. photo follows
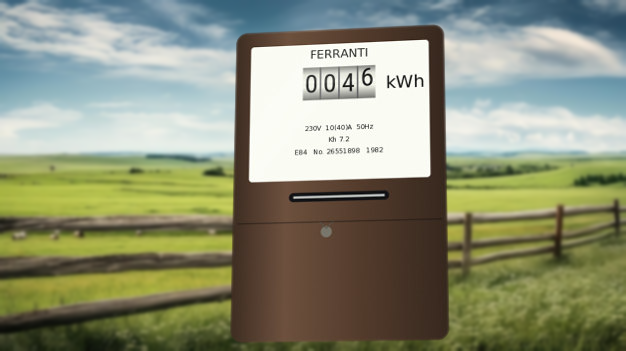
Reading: 46; kWh
